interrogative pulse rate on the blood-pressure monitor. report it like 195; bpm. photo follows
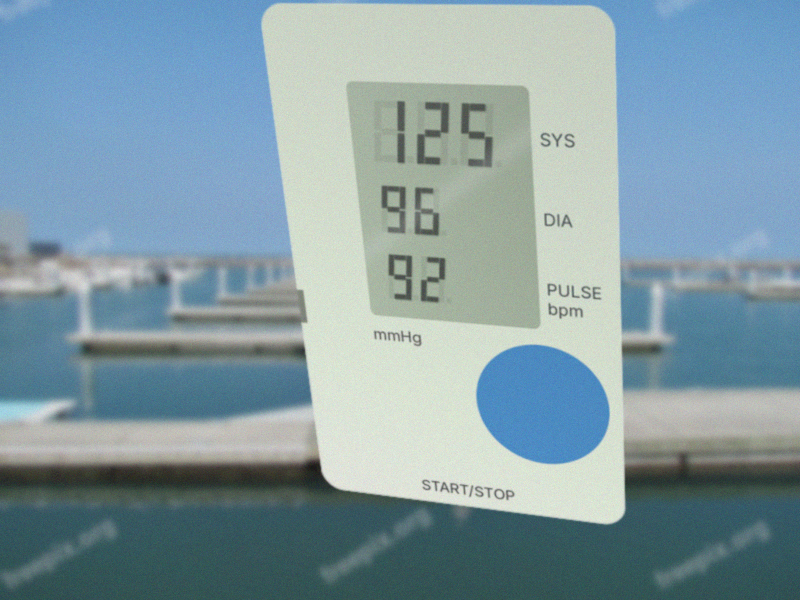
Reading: 92; bpm
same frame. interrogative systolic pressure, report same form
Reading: 125; mmHg
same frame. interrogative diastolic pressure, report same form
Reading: 96; mmHg
